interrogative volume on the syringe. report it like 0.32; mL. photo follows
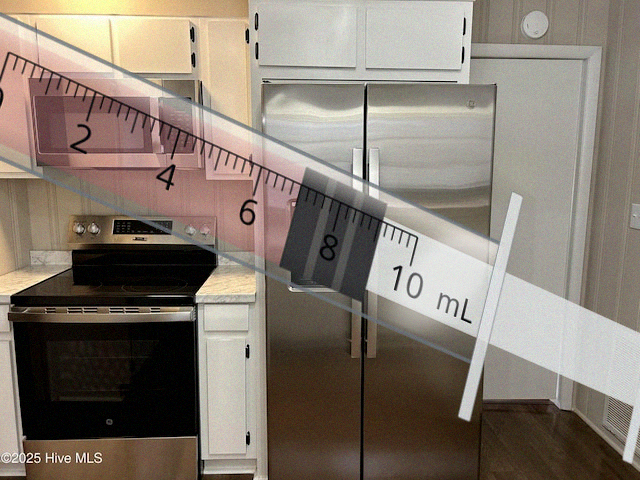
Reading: 7; mL
